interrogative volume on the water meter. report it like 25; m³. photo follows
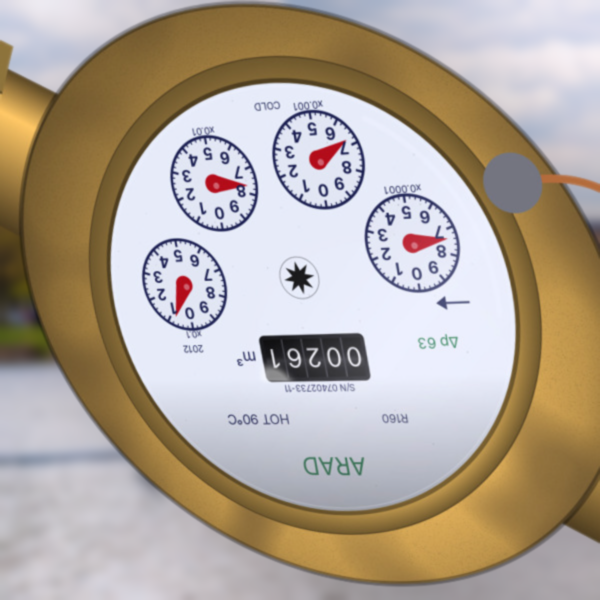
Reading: 261.0767; m³
